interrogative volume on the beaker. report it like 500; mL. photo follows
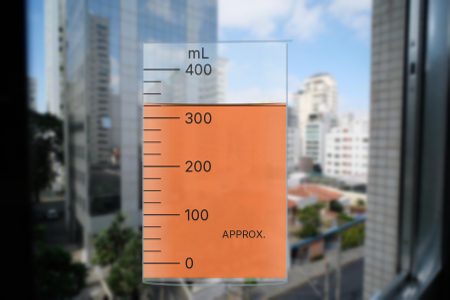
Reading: 325; mL
